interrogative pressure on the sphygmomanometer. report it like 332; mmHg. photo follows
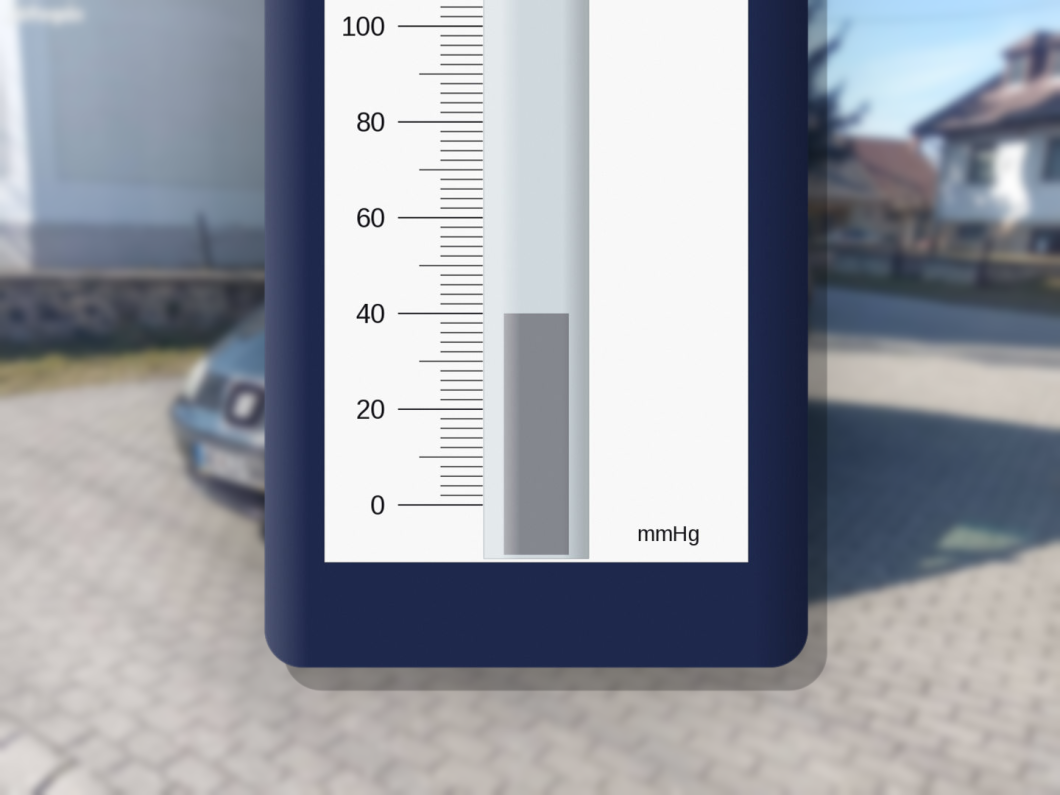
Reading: 40; mmHg
